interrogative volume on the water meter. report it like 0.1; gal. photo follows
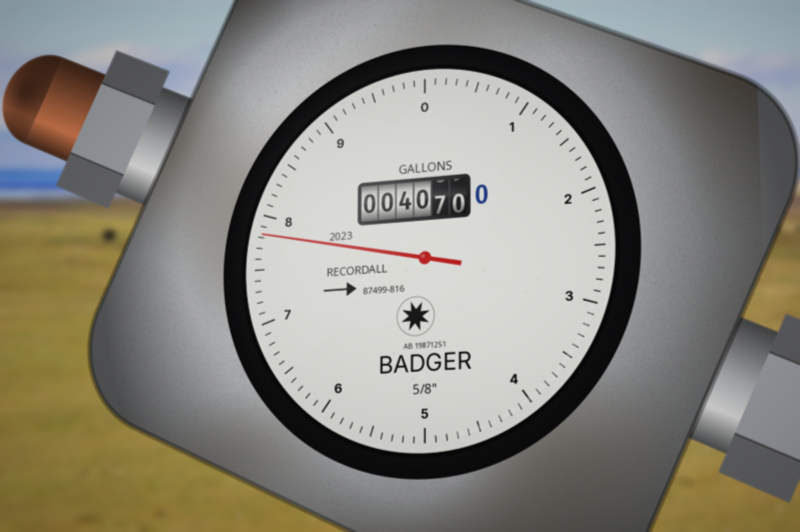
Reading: 40697.8; gal
